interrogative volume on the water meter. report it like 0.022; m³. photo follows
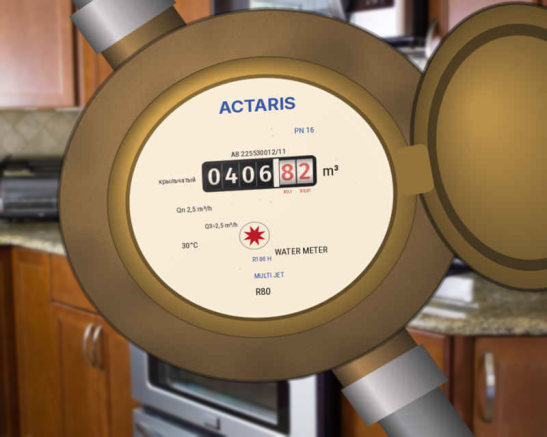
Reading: 406.82; m³
